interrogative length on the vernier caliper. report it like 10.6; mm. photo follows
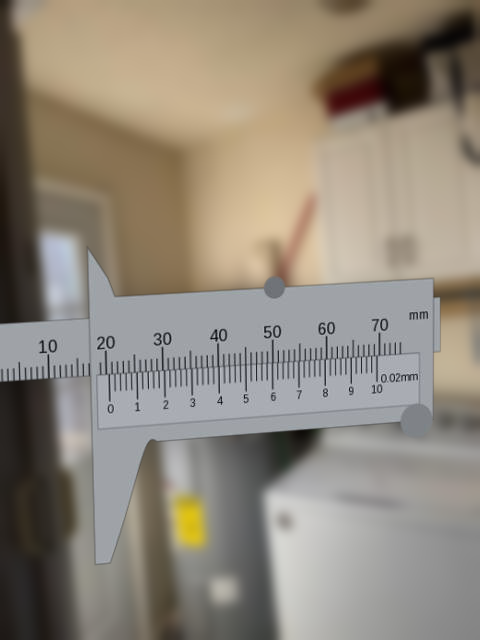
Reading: 20.5; mm
